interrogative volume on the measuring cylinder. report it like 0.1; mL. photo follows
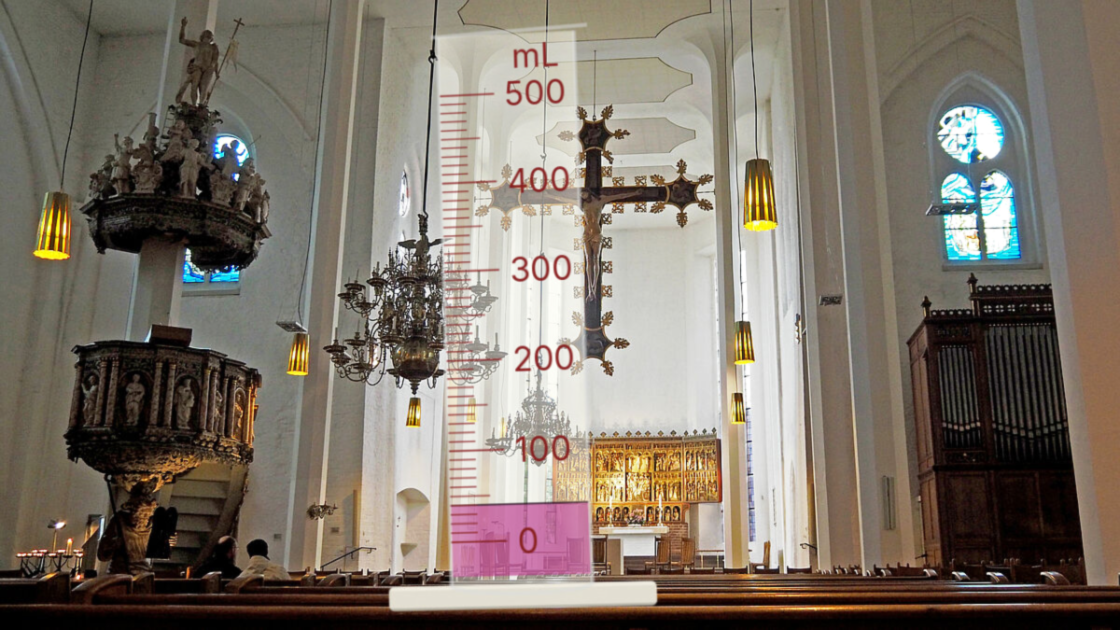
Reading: 40; mL
